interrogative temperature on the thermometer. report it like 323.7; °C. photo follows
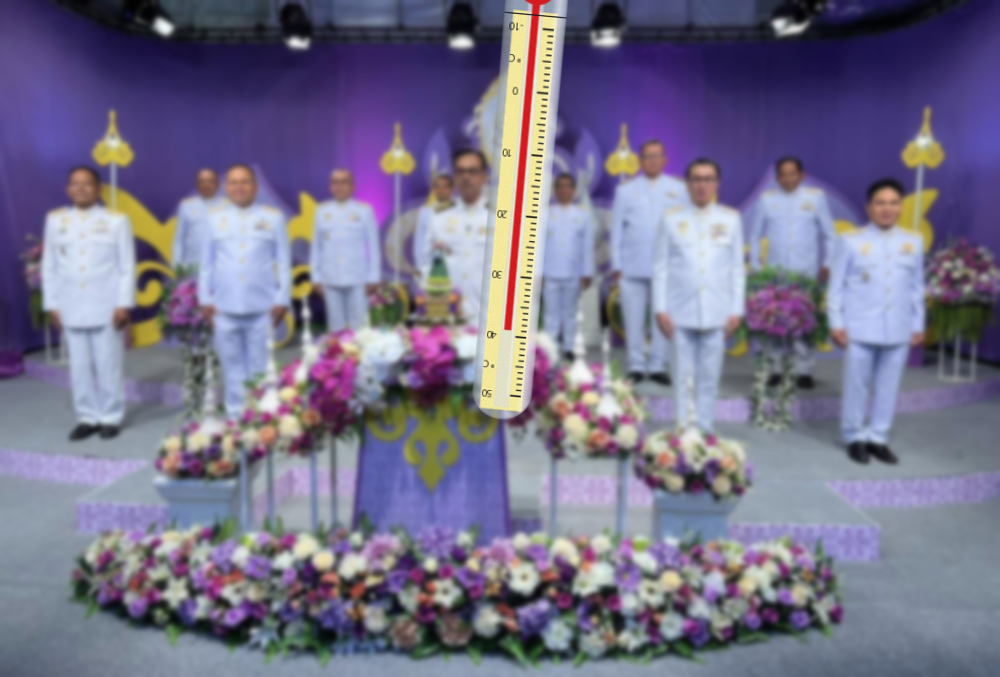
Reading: 39; °C
